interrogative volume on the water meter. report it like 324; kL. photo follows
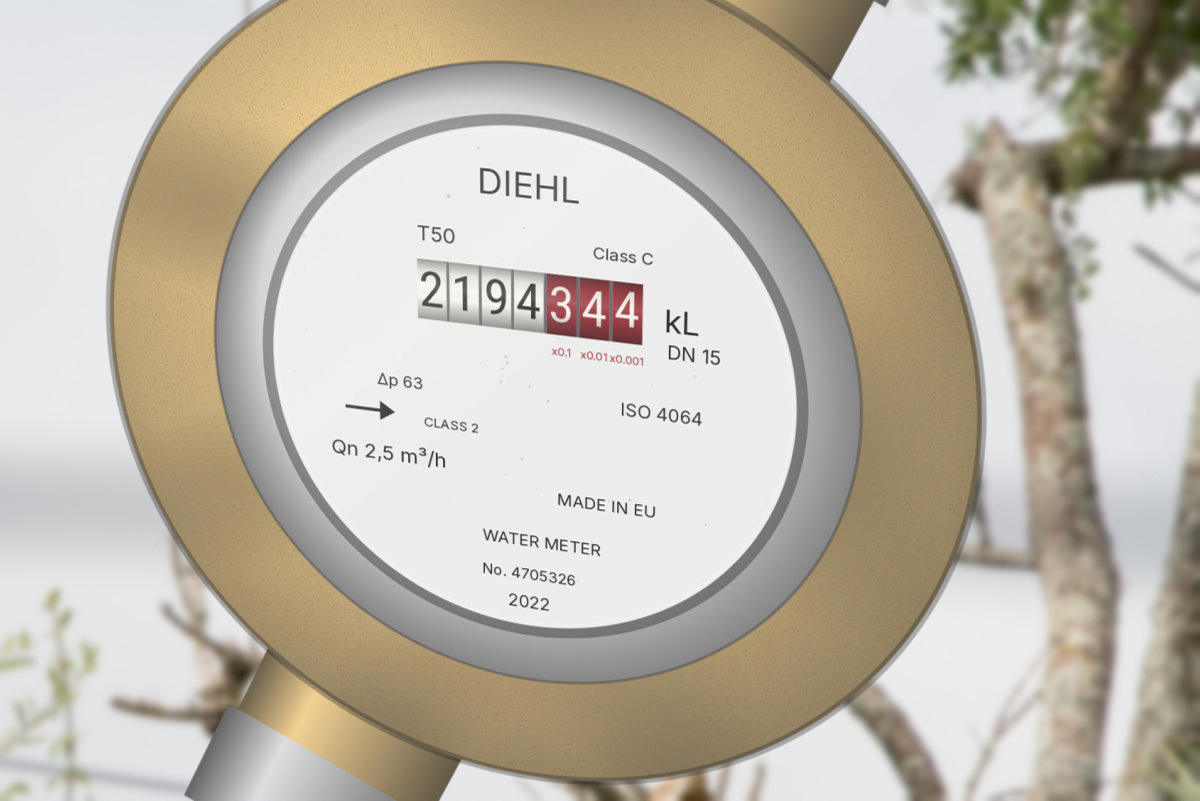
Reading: 2194.344; kL
